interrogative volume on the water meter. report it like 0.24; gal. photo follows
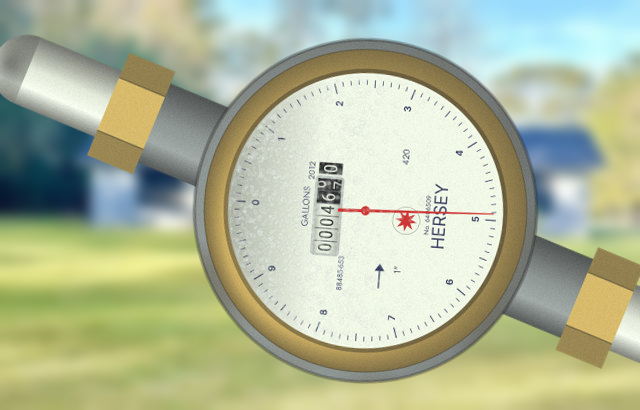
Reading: 4664.9; gal
